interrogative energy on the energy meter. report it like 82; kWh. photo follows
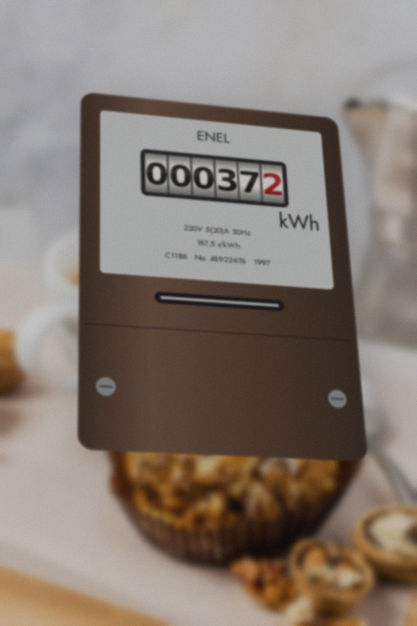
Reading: 37.2; kWh
